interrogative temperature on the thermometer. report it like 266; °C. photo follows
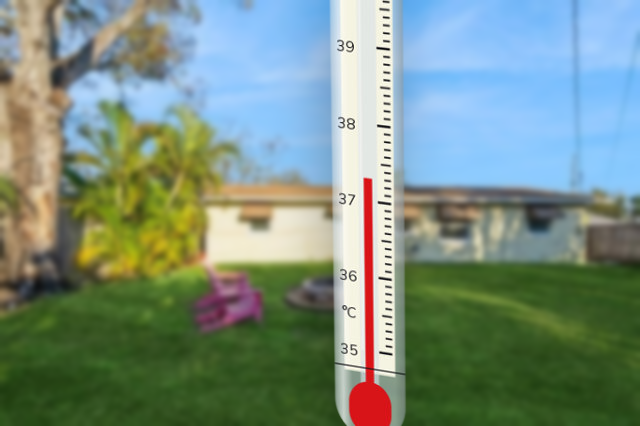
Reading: 37.3; °C
